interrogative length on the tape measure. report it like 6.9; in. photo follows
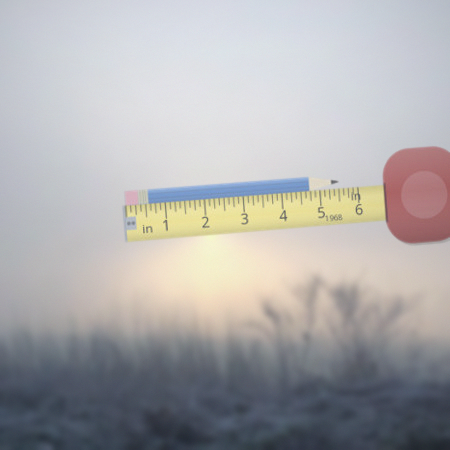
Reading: 5.5; in
